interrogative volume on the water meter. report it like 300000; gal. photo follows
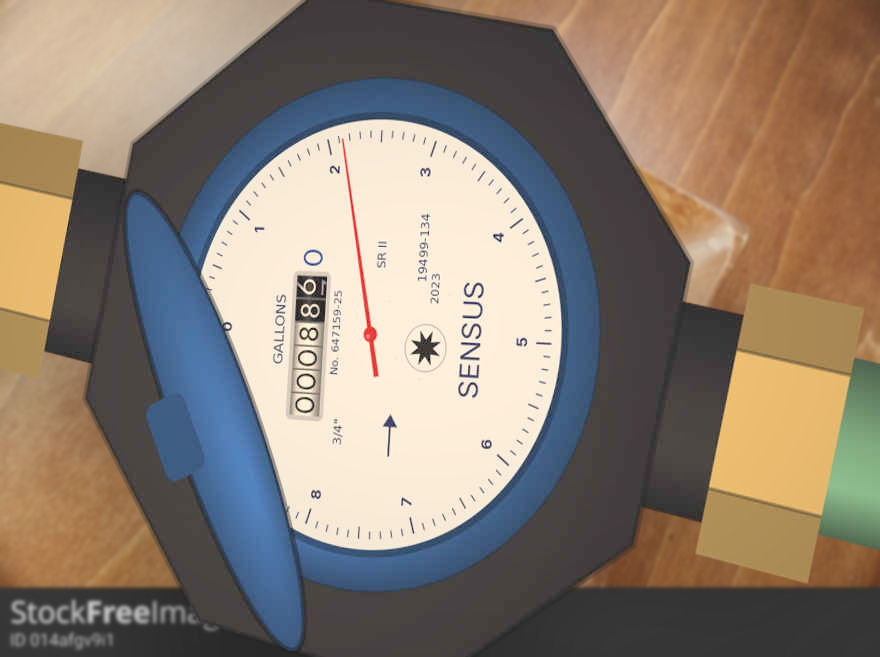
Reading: 8862.1; gal
